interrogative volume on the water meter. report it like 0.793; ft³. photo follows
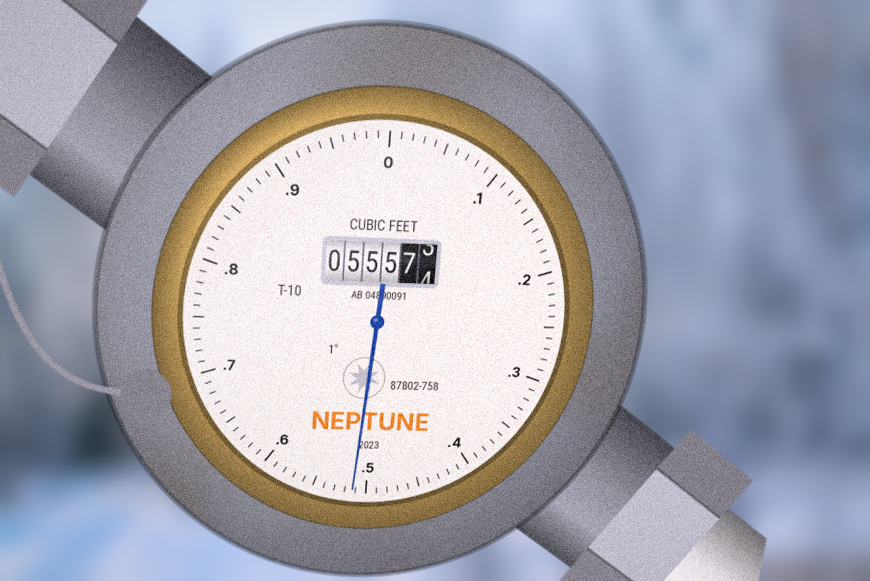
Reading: 55573.51; ft³
